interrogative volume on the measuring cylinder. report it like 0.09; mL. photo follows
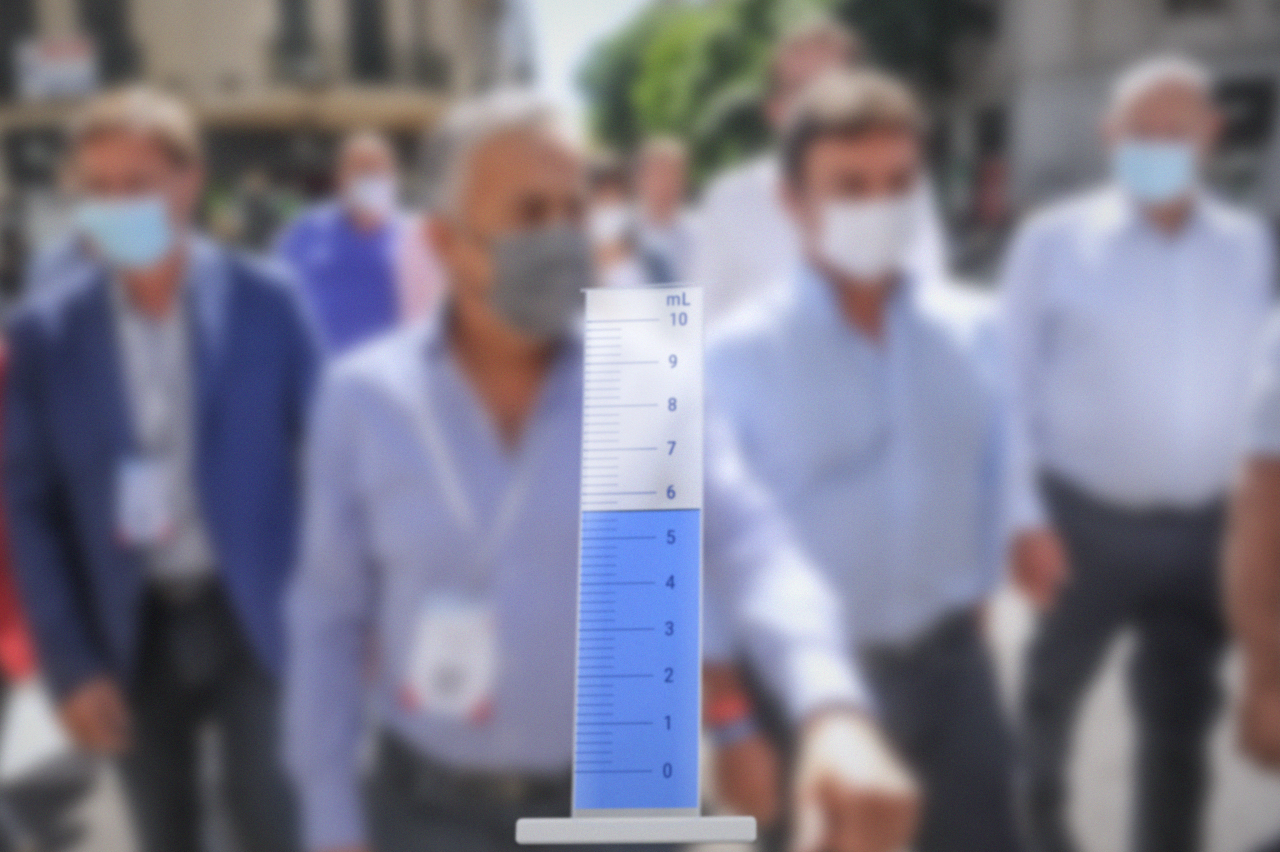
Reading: 5.6; mL
